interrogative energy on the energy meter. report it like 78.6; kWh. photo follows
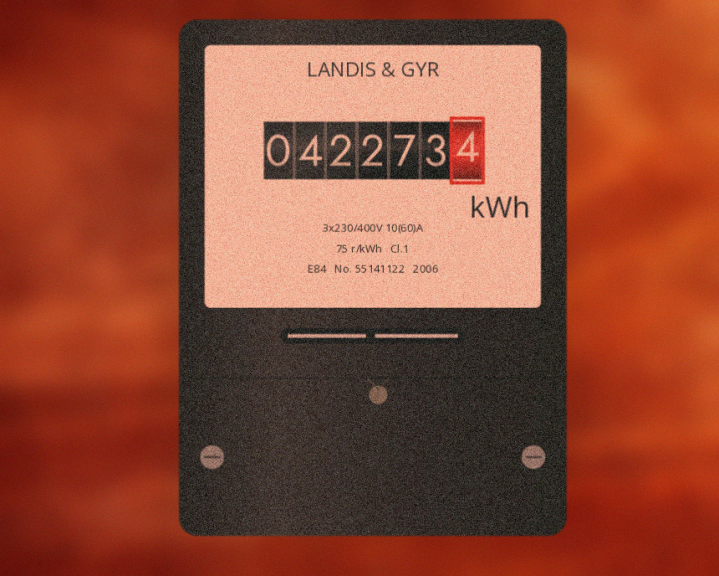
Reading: 42273.4; kWh
